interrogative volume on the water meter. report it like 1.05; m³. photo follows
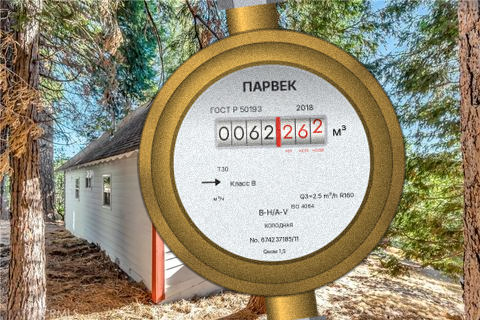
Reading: 62.262; m³
